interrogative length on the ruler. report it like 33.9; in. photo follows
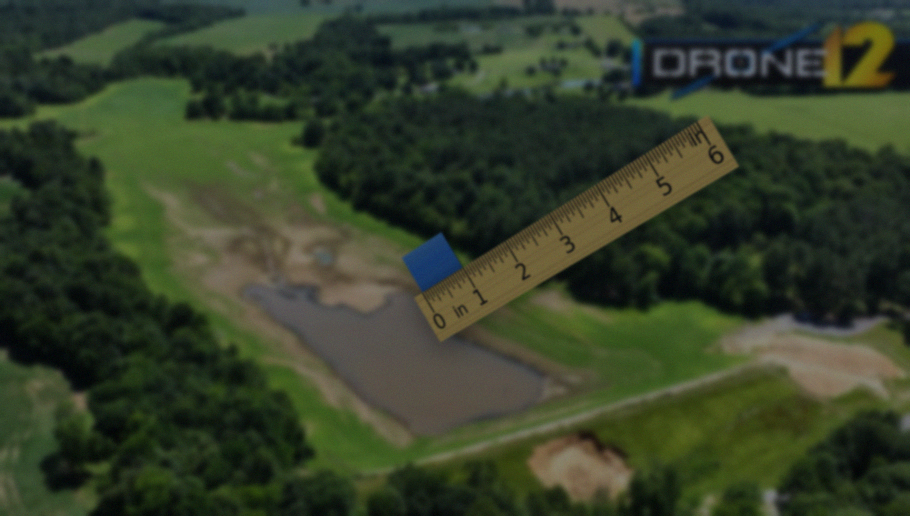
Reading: 1; in
